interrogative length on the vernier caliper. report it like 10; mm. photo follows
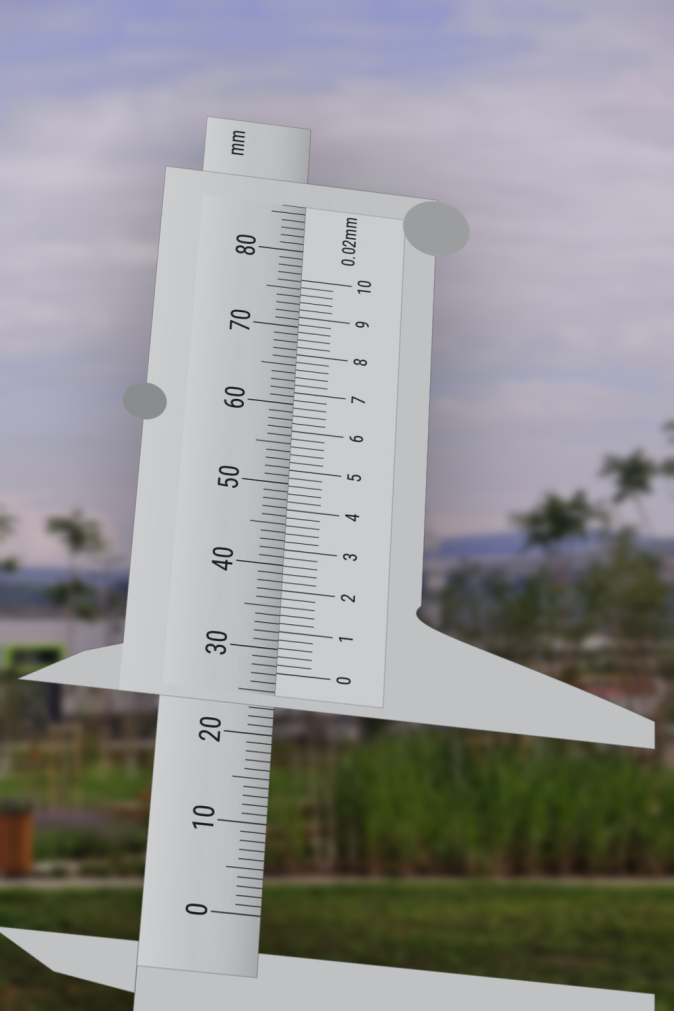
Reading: 27.2; mm
